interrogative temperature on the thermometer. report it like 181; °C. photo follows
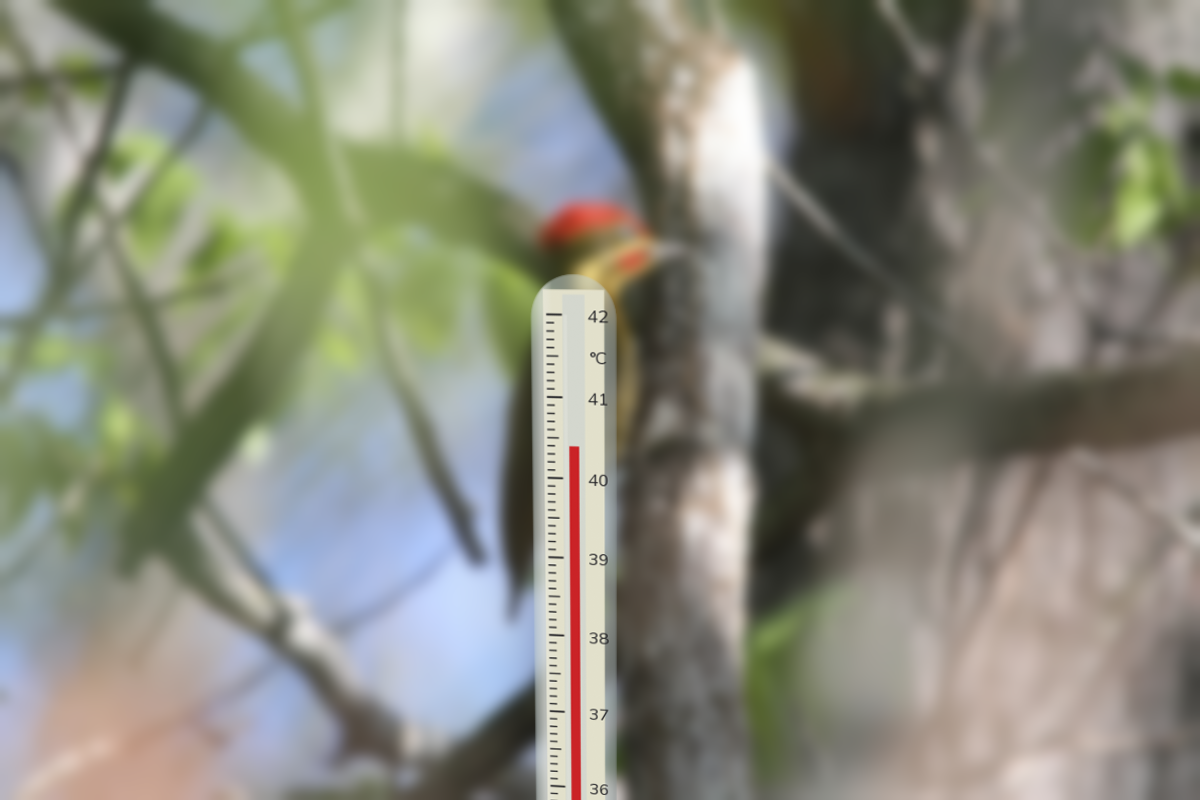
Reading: 40.4; °C
